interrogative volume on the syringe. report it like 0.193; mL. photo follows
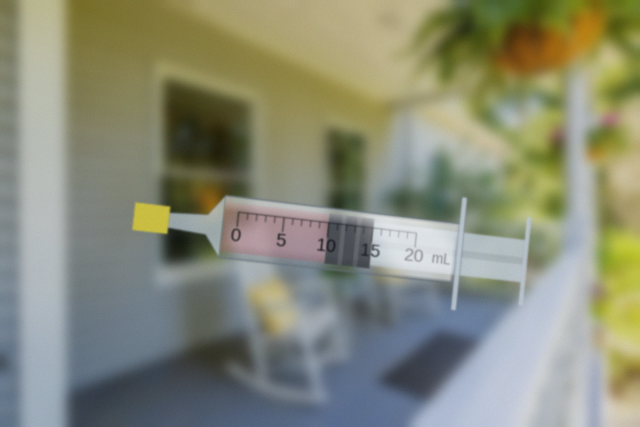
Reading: 10; mL
